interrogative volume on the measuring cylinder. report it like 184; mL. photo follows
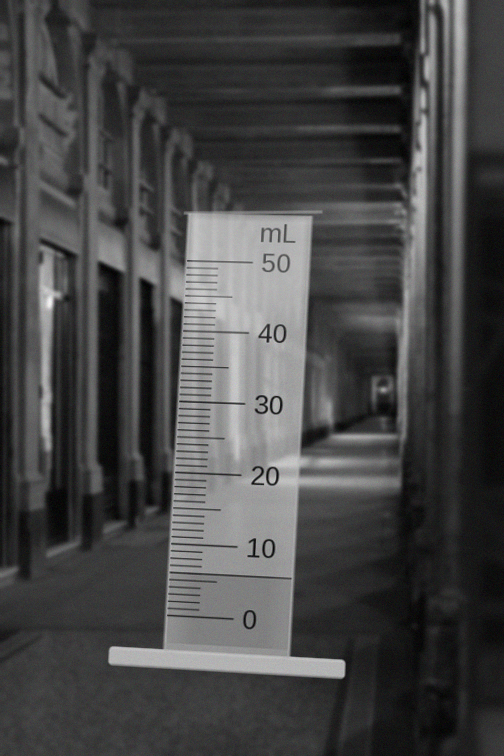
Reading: 6; mL
